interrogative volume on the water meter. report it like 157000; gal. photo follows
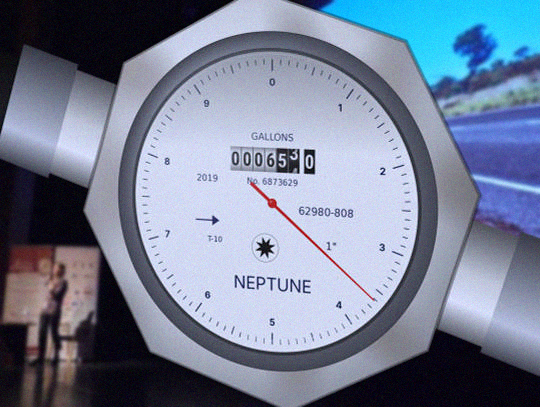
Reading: 6533.6; gal
